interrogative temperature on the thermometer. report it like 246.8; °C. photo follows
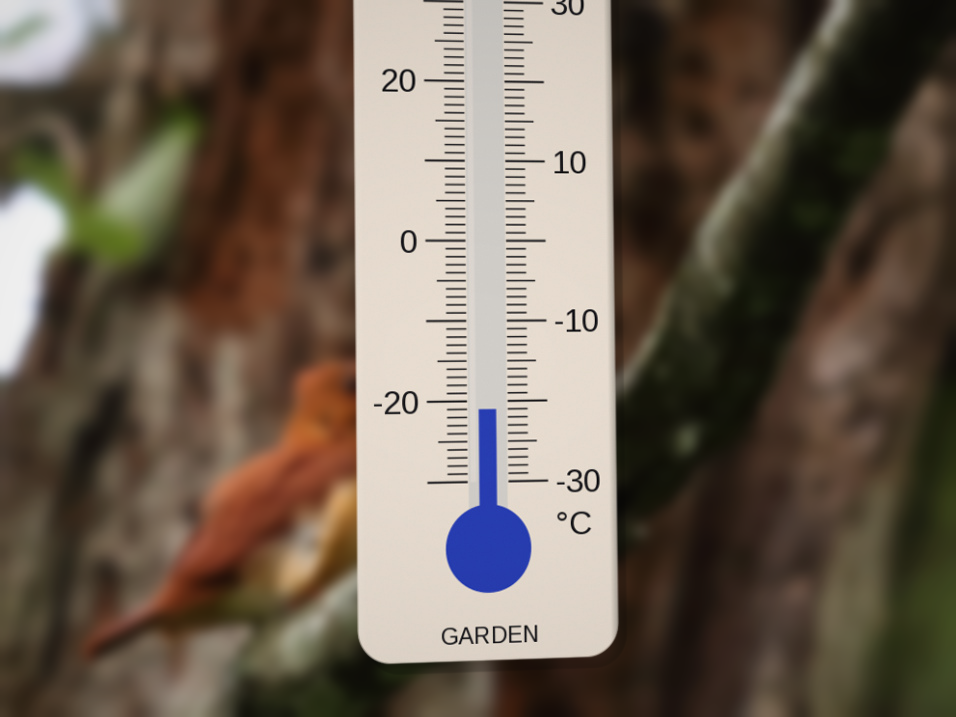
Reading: -21; °C
